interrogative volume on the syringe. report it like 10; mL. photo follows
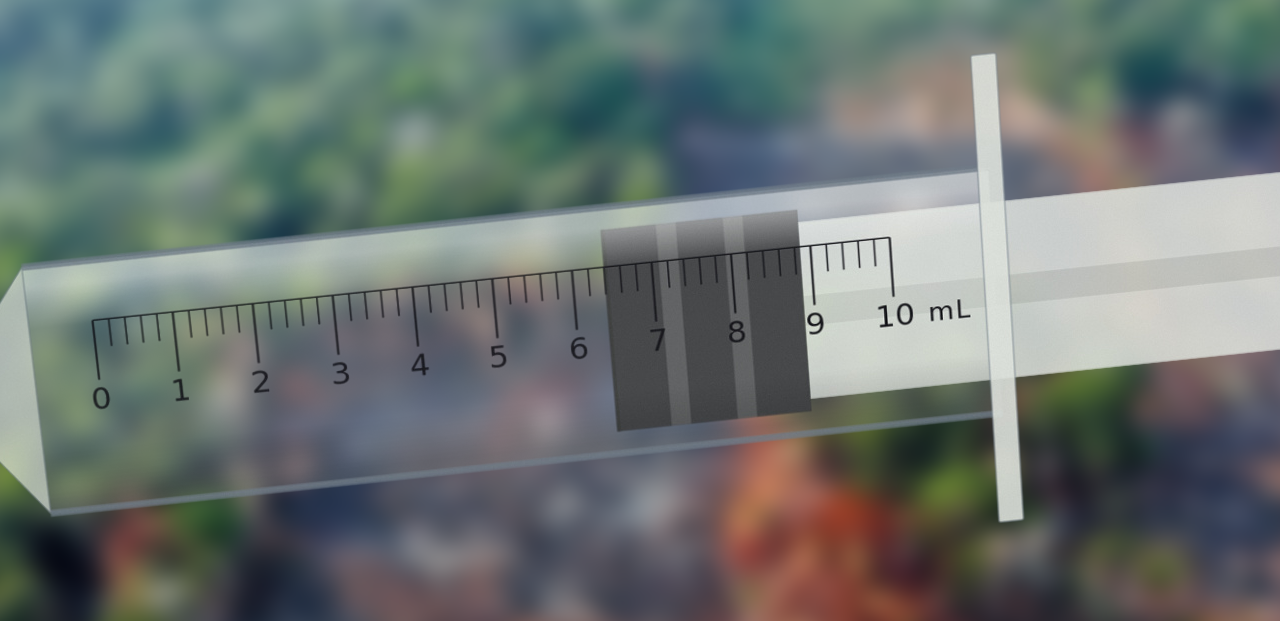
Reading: 6.4; mL
